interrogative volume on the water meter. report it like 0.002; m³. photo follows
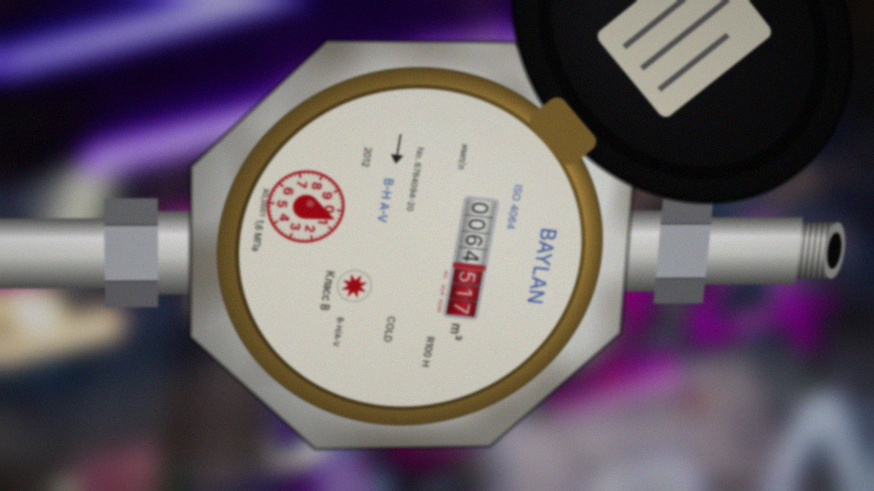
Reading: 64.5170; m³
